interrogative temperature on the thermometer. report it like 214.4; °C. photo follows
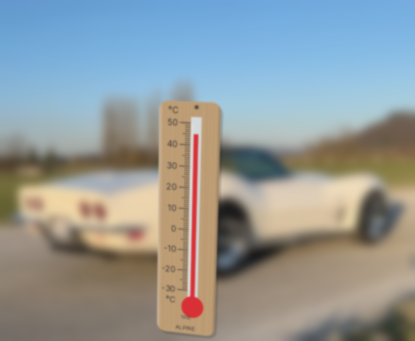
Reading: 45; °C
